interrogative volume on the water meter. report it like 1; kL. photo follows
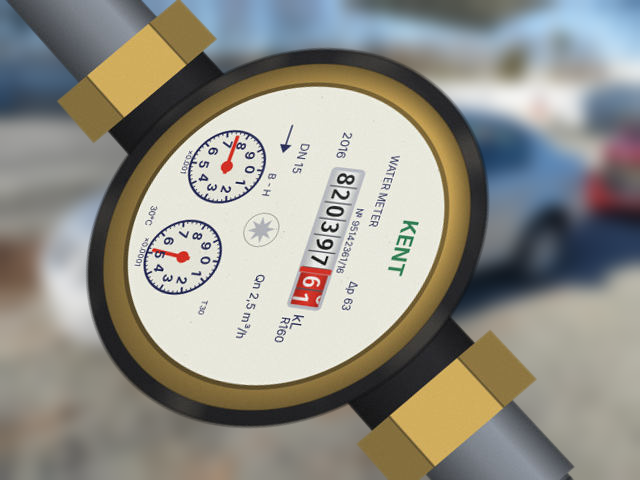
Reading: 820397.6075; kL
